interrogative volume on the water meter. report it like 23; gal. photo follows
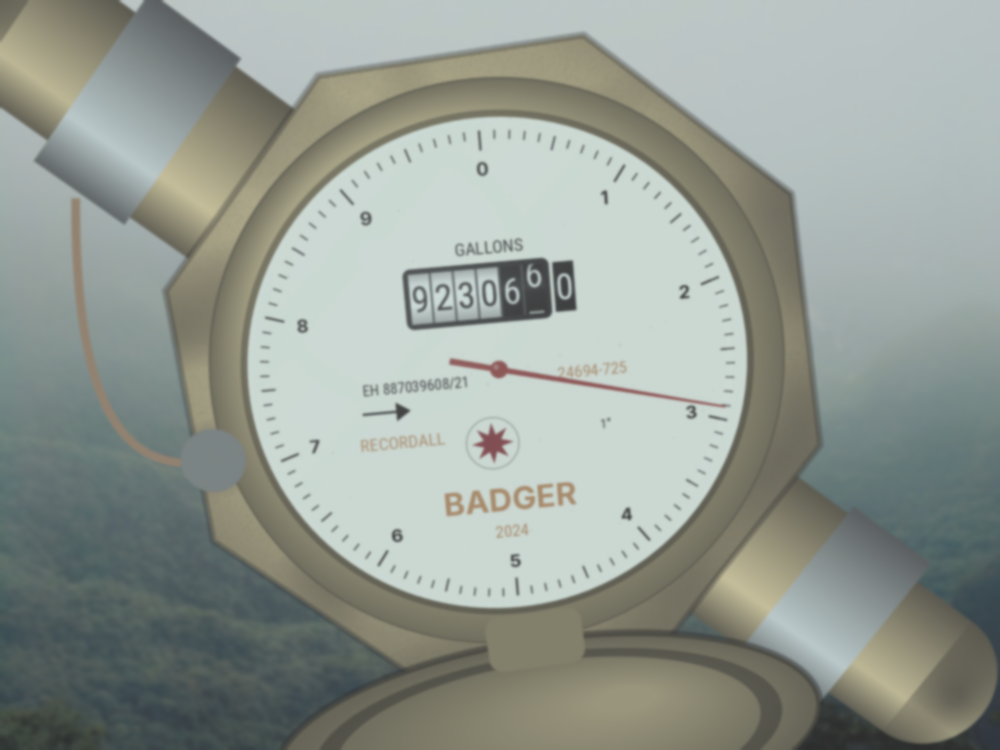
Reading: 9230662.9; gal
